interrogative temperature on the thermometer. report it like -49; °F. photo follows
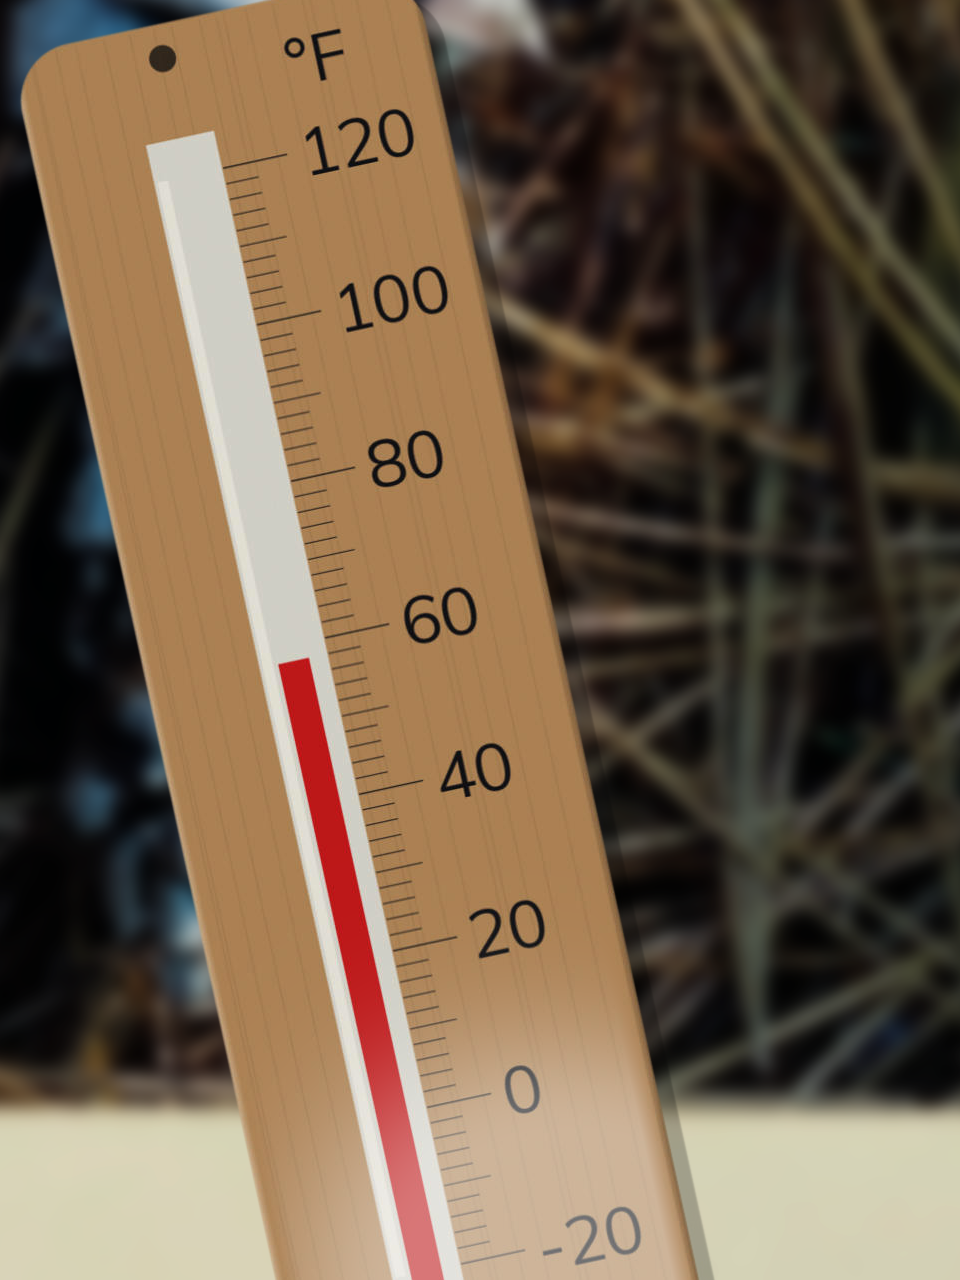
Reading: 58; °F
